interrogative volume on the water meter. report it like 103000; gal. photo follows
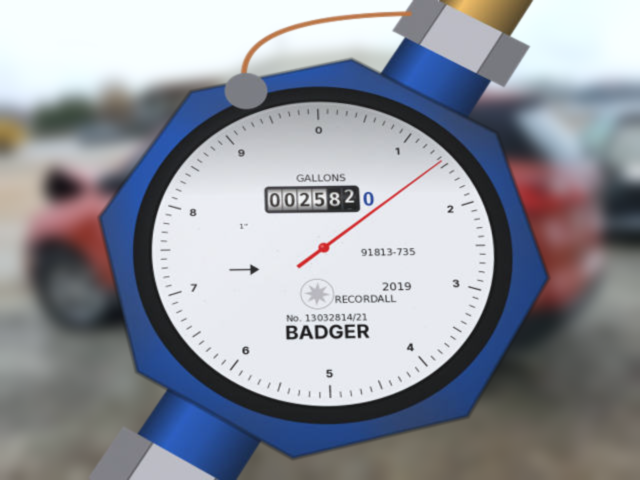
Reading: 25821.4; gal
